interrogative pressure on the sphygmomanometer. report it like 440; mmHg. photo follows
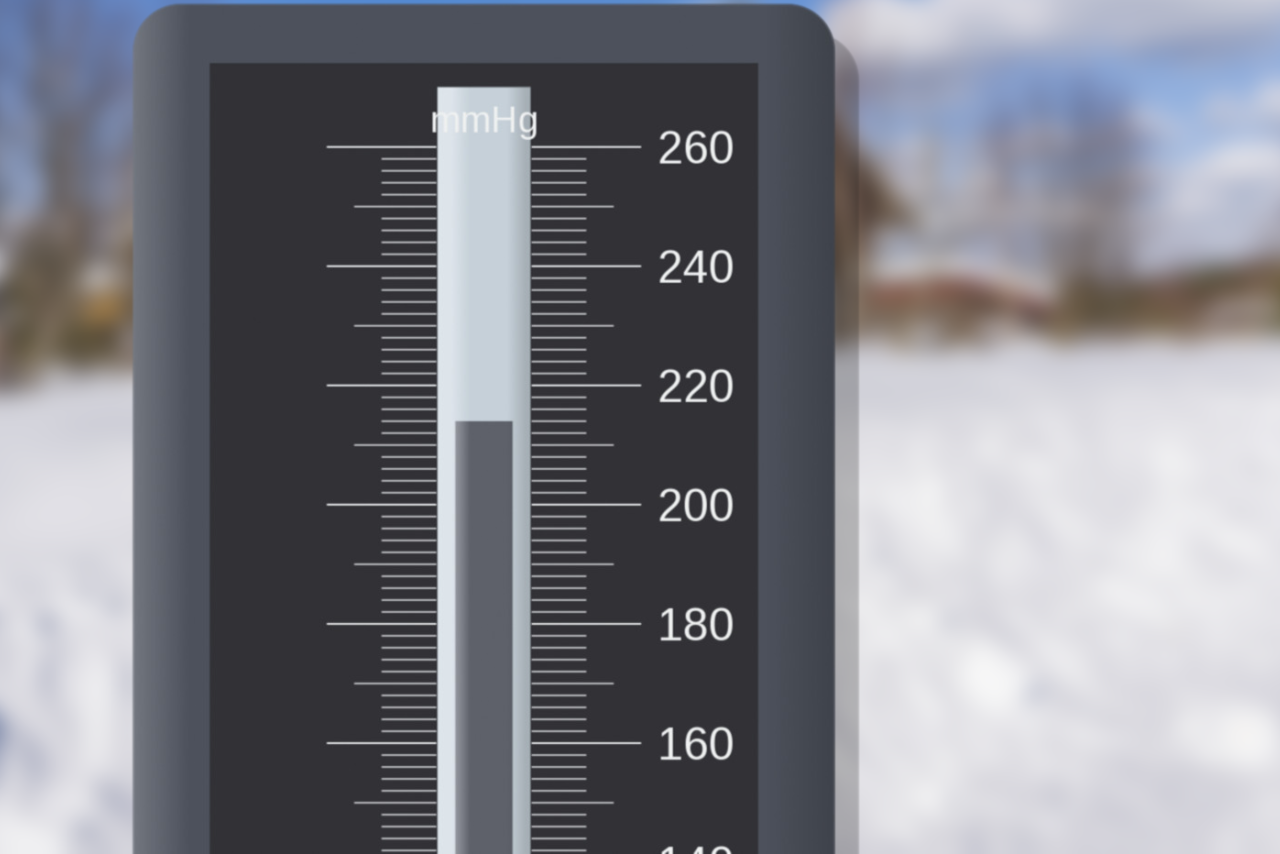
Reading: 214; mmHg
